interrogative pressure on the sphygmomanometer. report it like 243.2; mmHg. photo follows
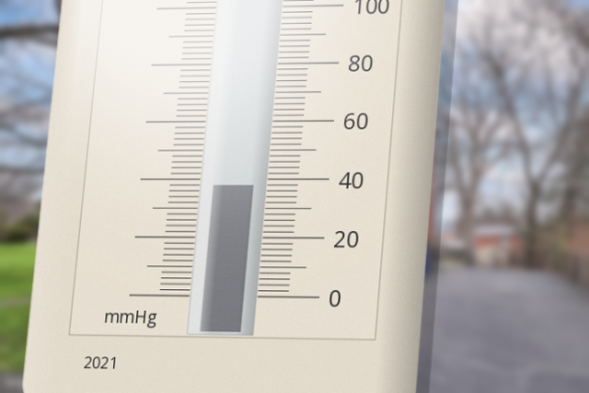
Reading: 38; mmHg
